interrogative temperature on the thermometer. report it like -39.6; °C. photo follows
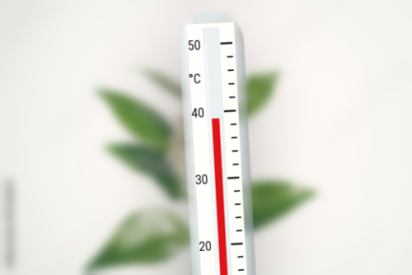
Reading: 39; °C
